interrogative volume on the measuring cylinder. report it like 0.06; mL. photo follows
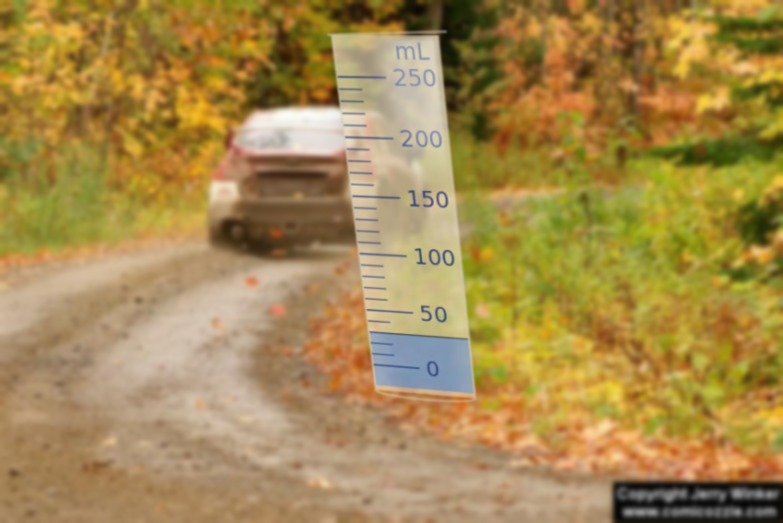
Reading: 30; mL
